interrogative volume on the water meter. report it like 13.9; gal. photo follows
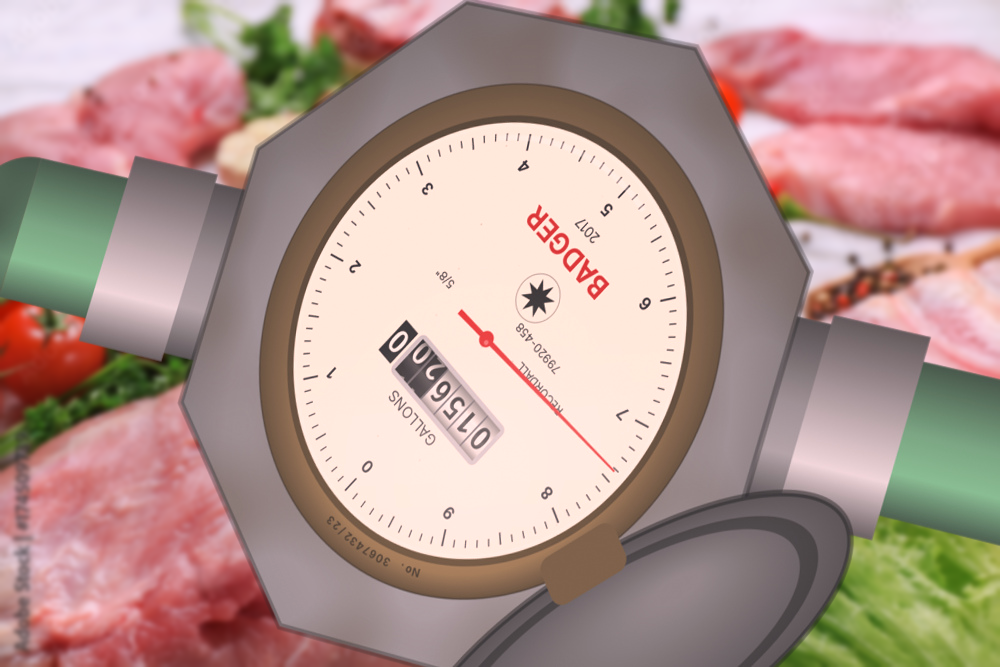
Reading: 156197.4; gal
